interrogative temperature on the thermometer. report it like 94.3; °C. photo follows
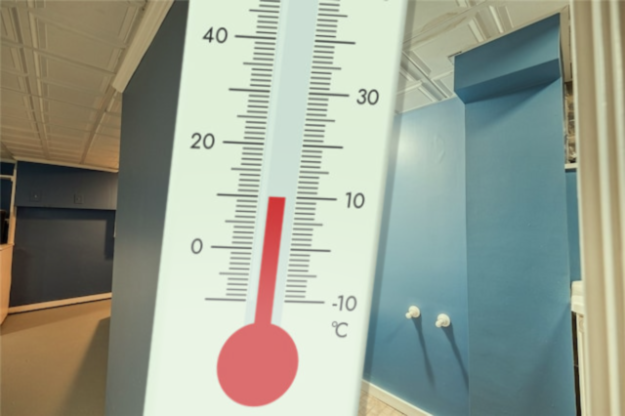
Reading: 10; °C
